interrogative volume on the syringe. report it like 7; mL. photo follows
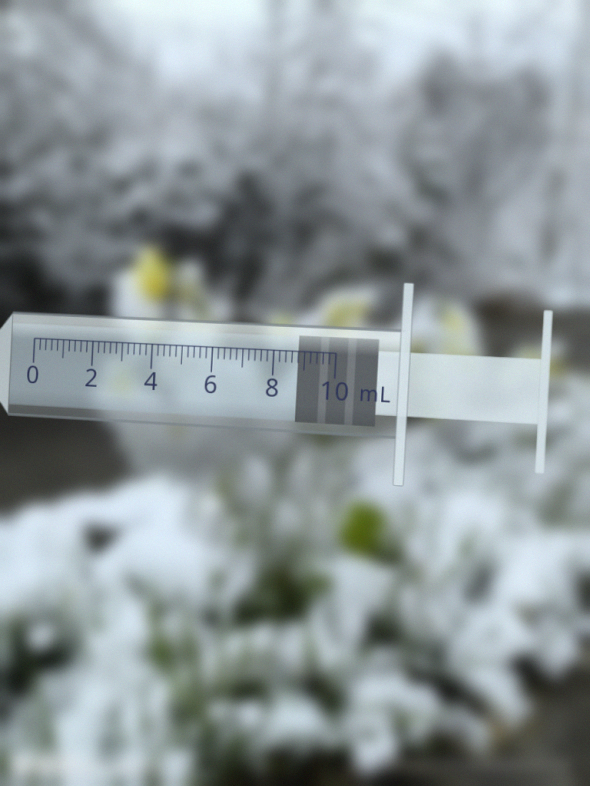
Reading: 8.8; mL
